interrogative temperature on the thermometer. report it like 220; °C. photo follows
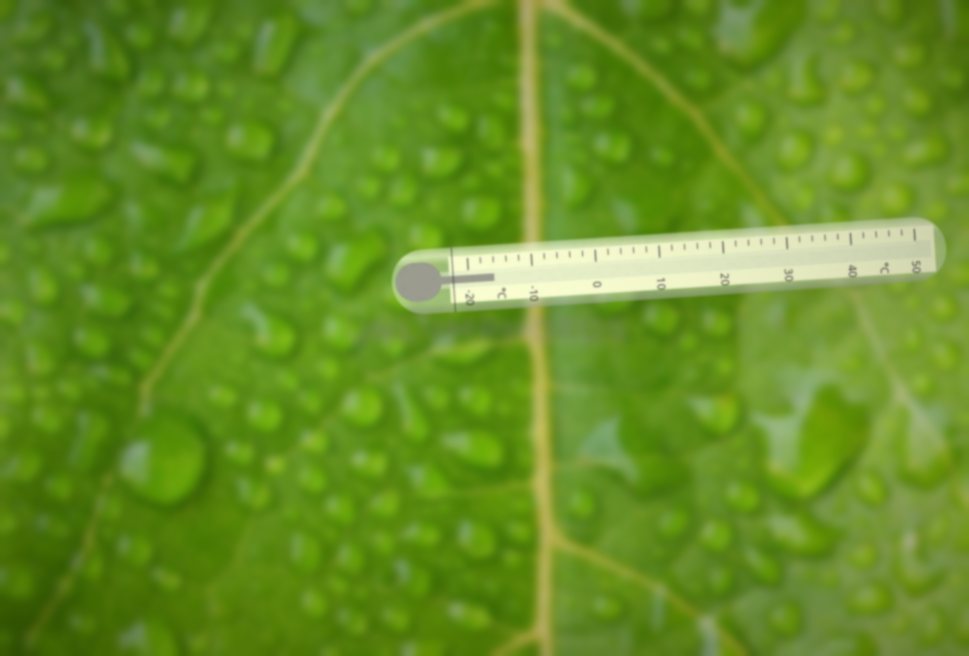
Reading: -16; °C
